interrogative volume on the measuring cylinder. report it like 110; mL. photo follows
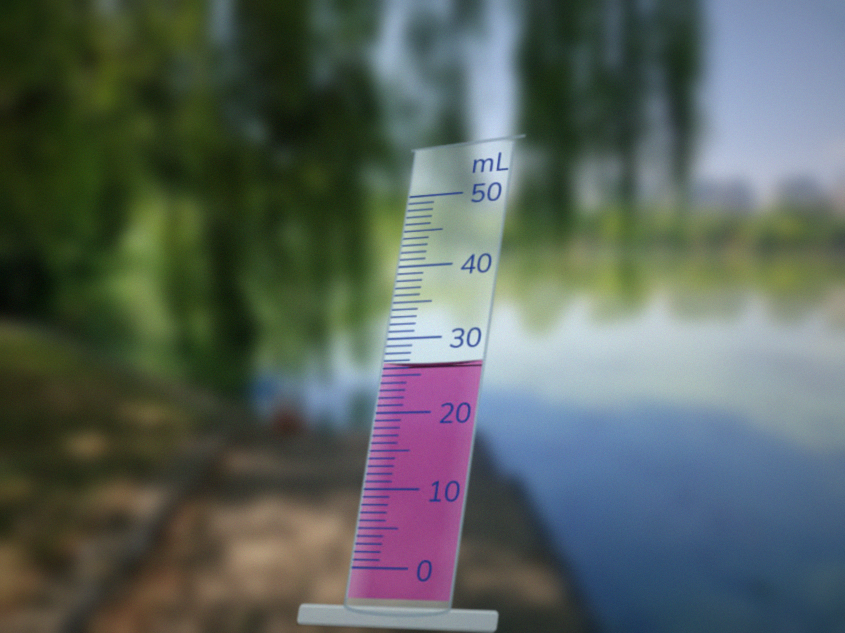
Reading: 26; mL
